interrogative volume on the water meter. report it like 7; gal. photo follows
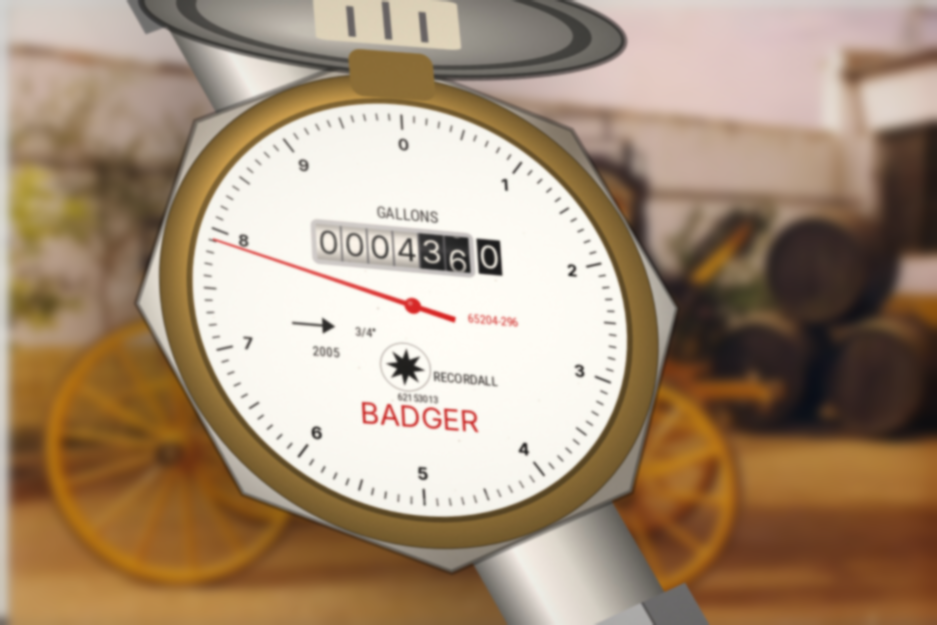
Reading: 4357.9; gal
